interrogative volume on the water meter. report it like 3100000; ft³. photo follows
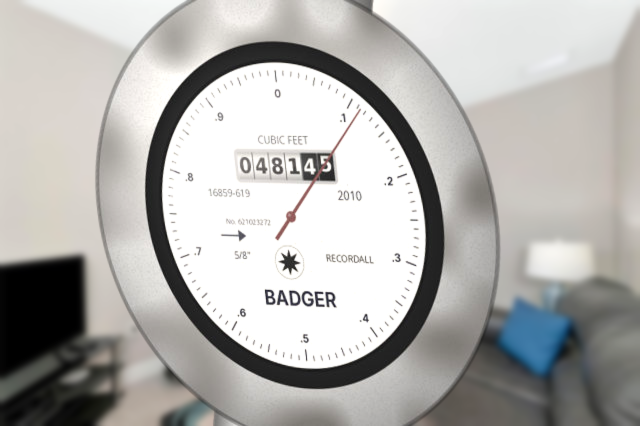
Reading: 48145.11; ft³
